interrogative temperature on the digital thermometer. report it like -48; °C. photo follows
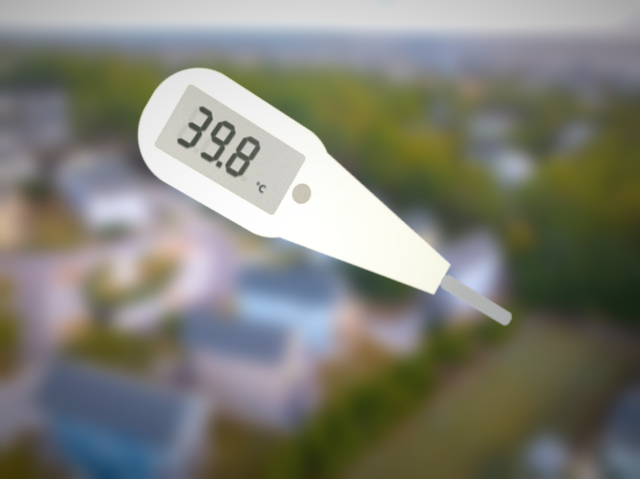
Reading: 39.8; °C
